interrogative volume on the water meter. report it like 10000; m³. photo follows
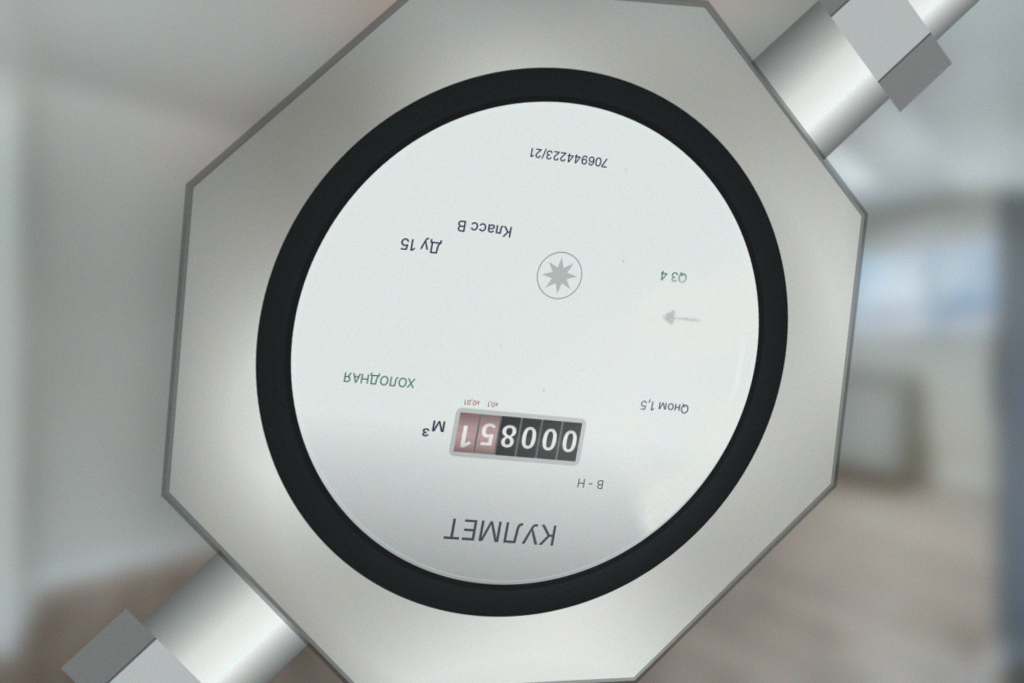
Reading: 8.51; m³
